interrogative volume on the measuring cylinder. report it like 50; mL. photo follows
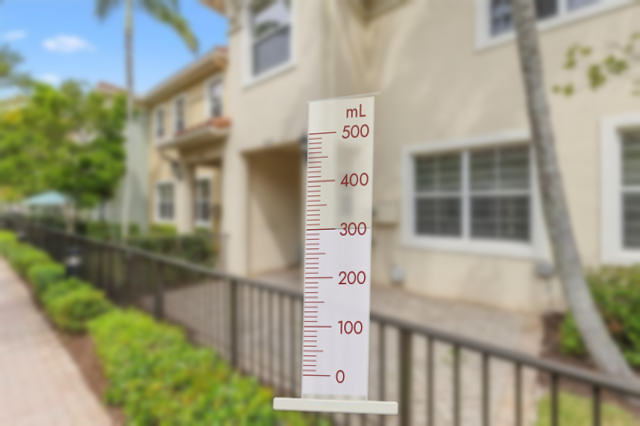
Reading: 300; mL
